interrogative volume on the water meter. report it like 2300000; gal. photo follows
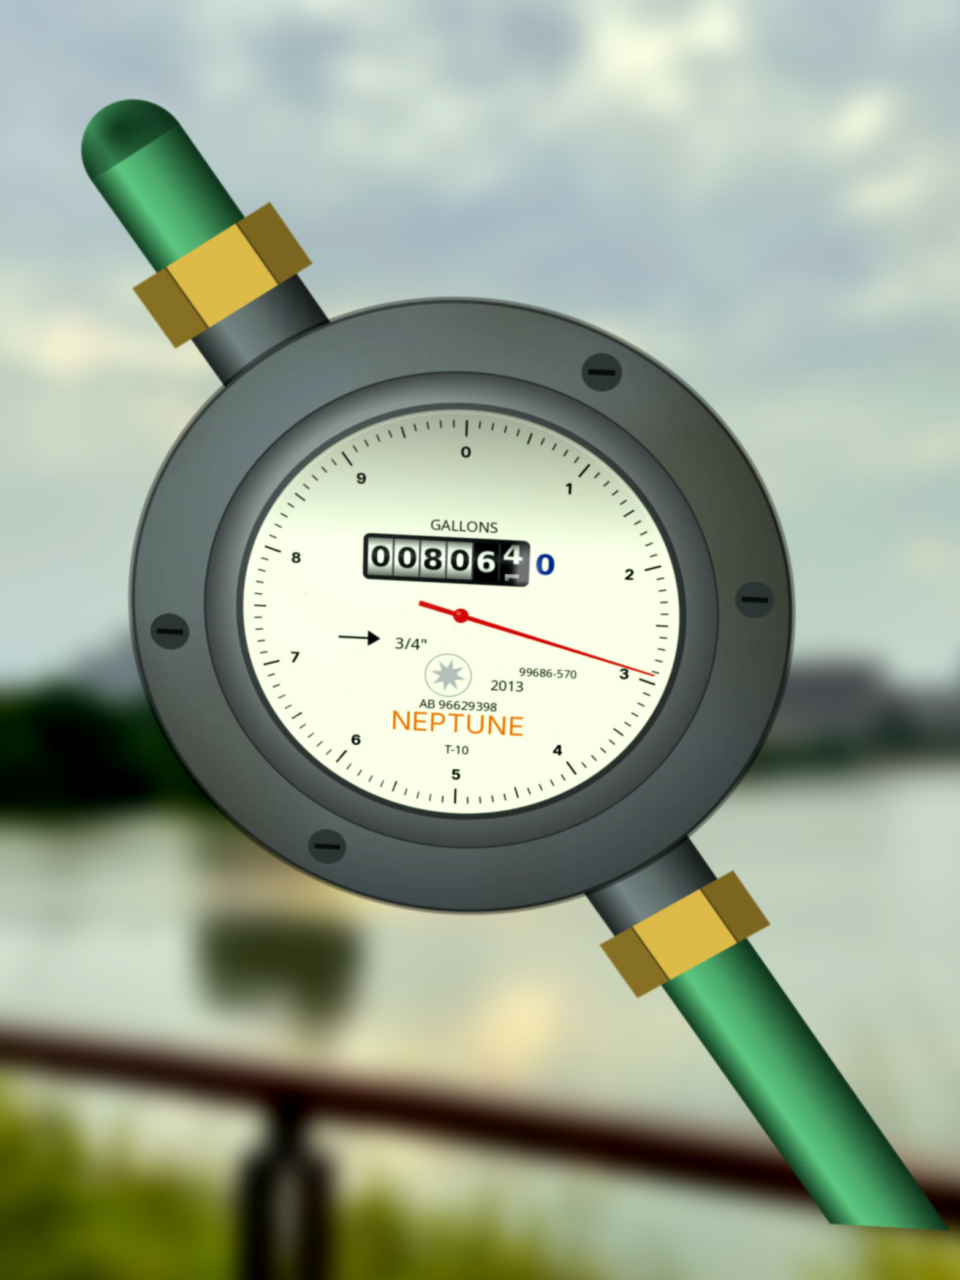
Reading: 80642.9; gal
